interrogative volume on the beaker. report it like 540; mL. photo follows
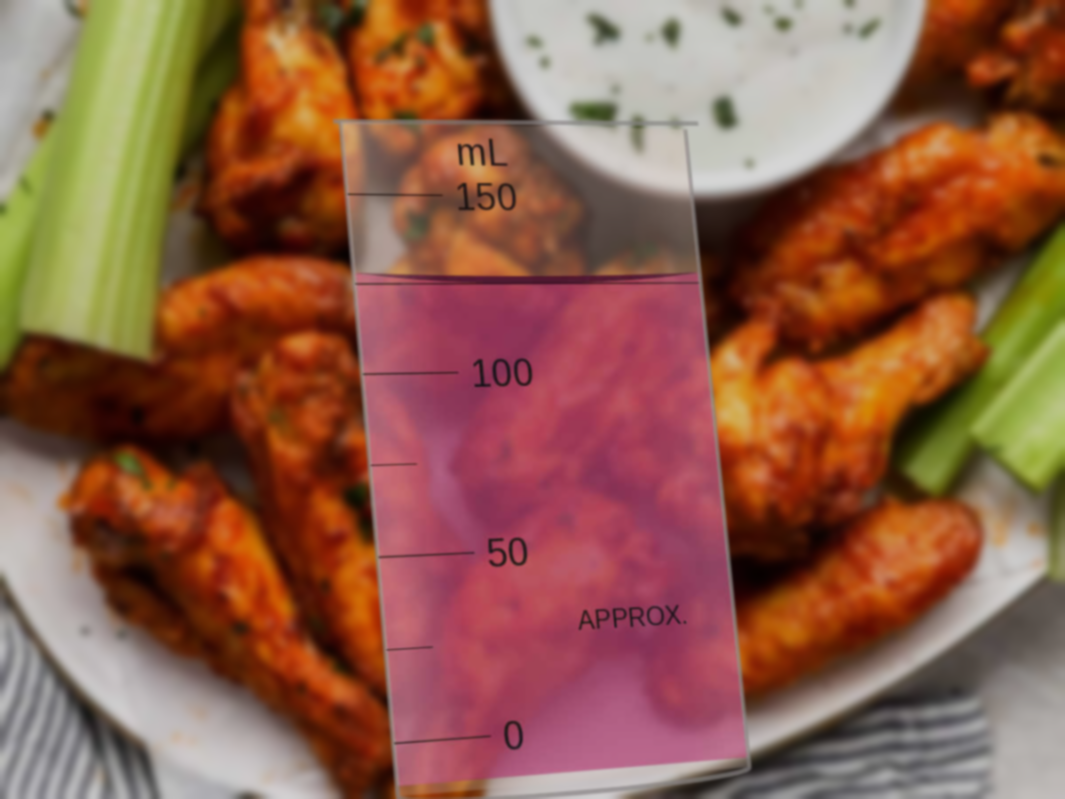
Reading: 125; mL
